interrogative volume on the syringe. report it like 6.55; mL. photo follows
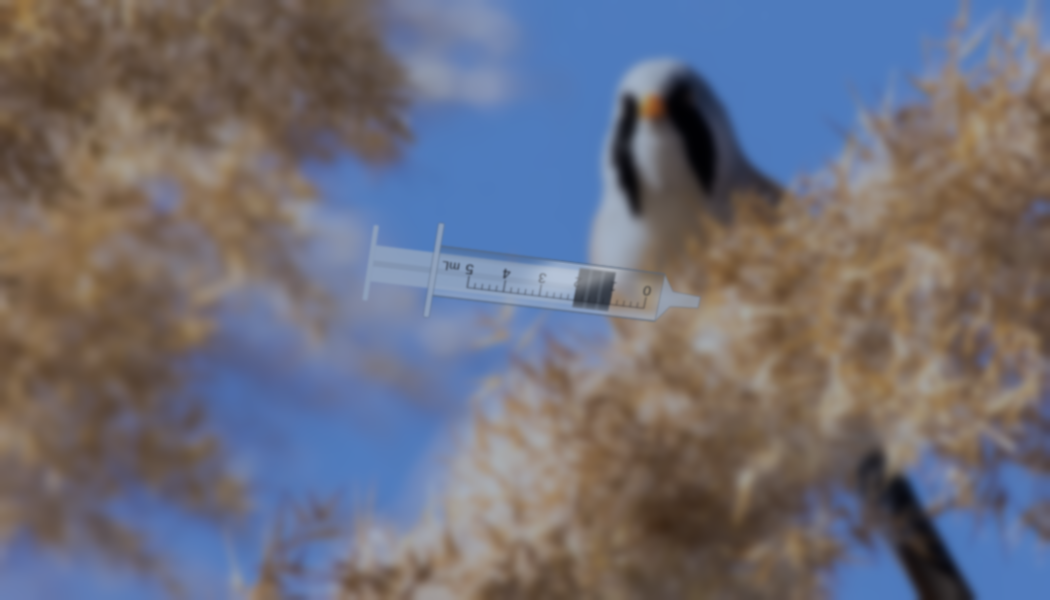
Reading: 1; mL
